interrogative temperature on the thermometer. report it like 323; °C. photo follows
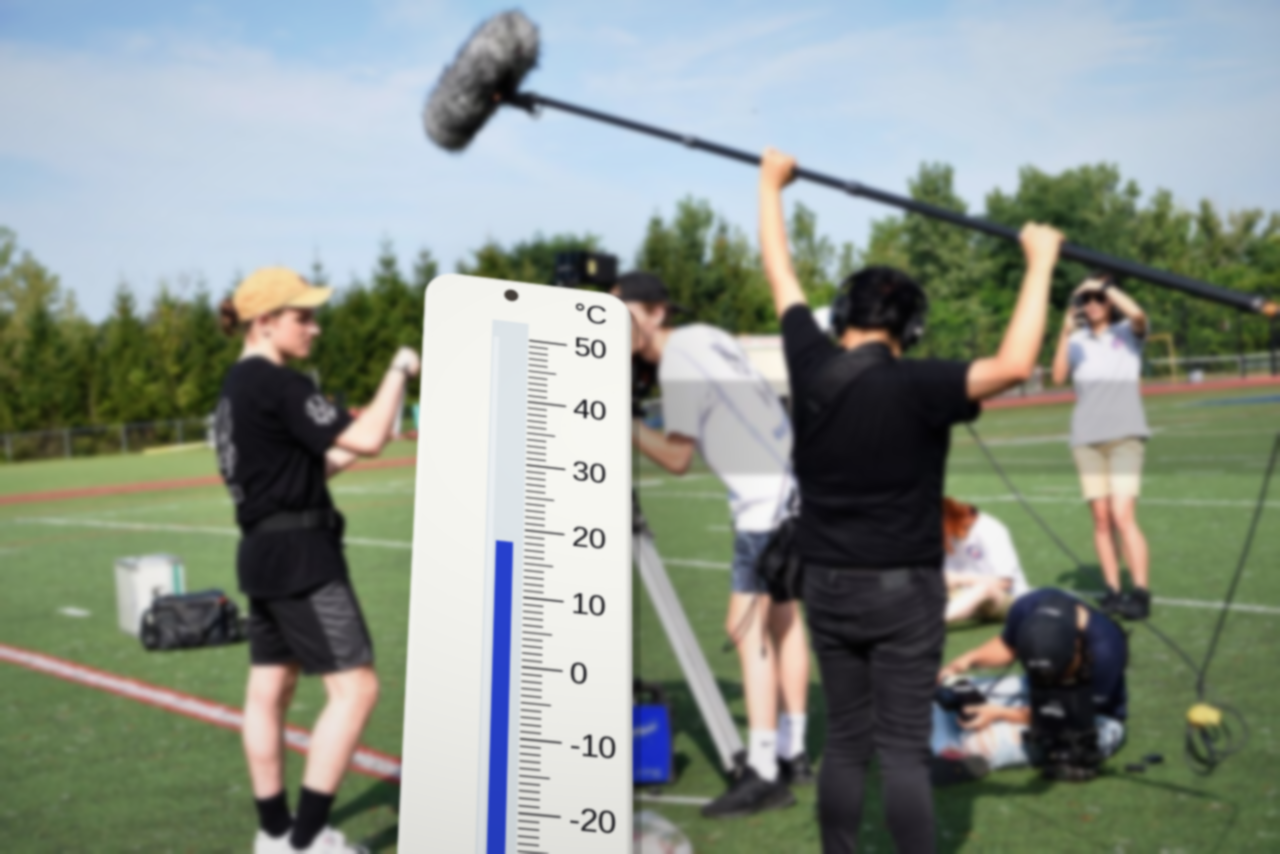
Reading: 18; °C
